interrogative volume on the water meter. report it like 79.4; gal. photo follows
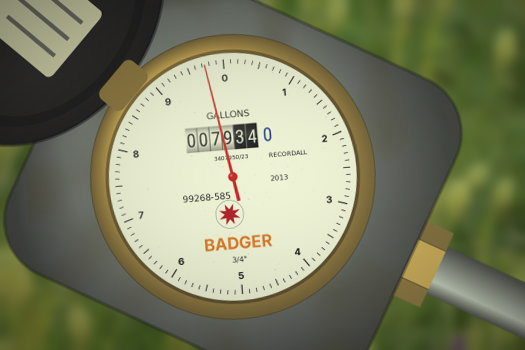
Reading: 79339.7; gal
